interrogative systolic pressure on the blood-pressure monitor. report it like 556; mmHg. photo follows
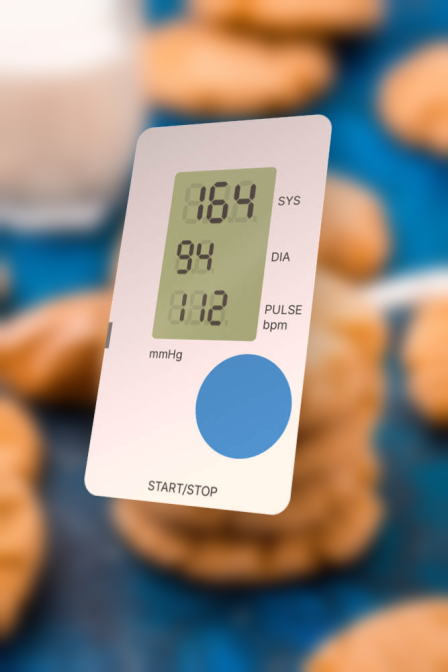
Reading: 164; mmHg
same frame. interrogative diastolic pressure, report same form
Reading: 94; mmHg
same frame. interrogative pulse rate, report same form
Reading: 112; bpm
